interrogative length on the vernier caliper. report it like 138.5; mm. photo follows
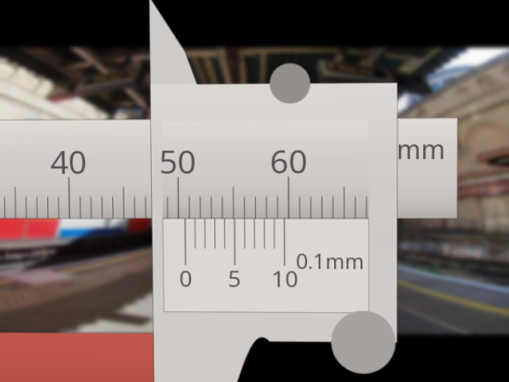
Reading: 50.6; mm
